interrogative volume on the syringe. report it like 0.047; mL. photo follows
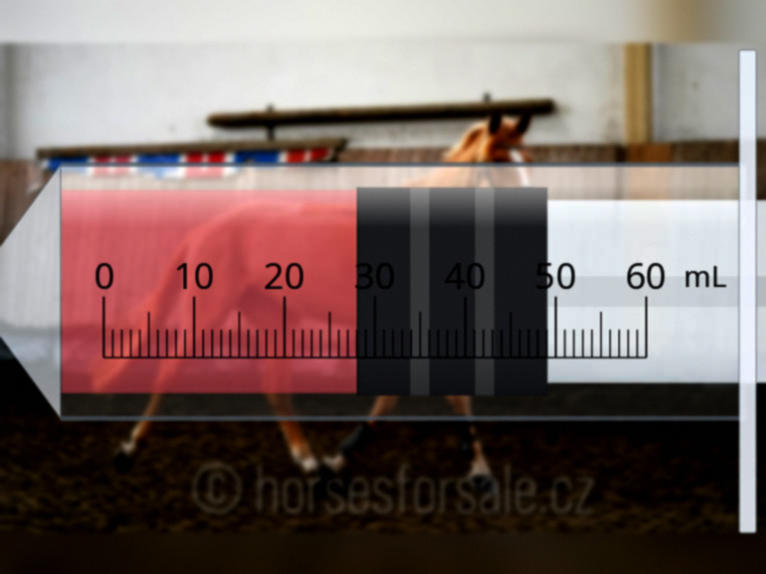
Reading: 28; mL
